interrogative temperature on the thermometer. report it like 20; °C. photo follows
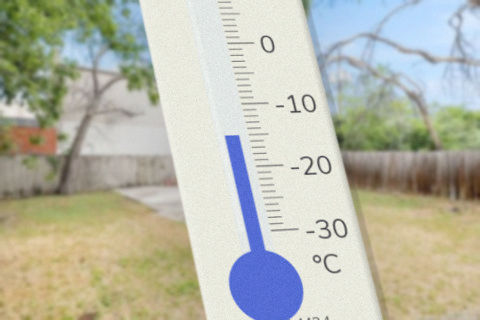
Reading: -15; °C
